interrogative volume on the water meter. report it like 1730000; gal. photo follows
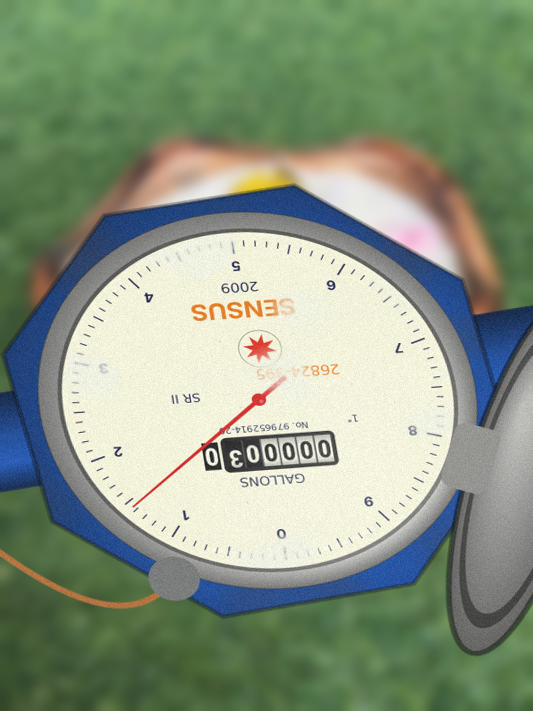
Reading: 31.4; gal
